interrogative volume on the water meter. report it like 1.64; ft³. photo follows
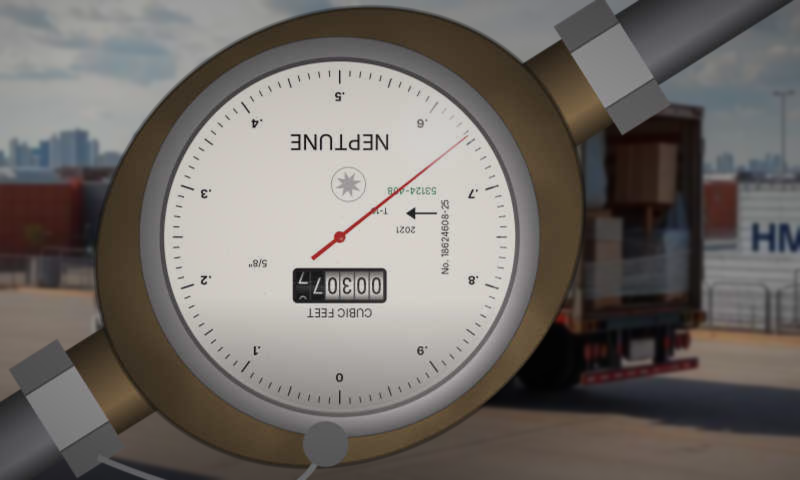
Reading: 3076.64; ft³
